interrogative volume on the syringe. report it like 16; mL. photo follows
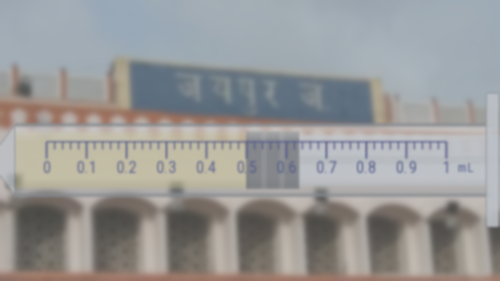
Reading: 0.5; mL
